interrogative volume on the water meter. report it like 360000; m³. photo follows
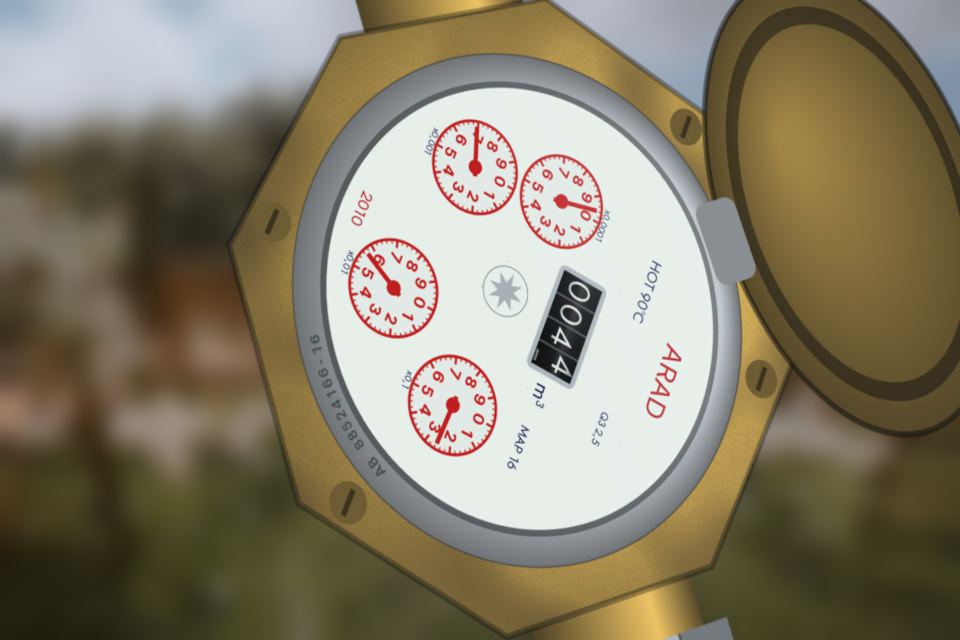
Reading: 44.2569; m³
